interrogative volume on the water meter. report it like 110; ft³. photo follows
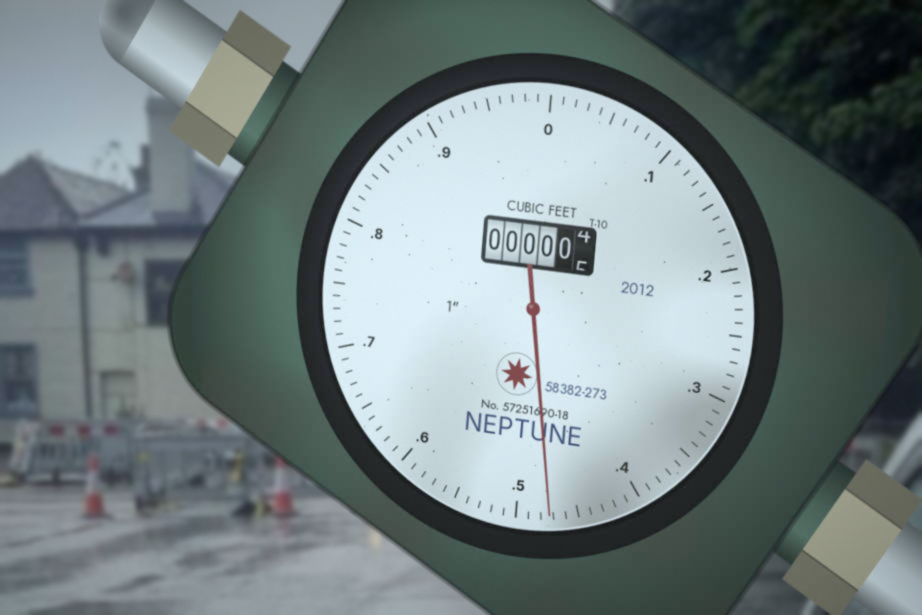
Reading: 4.47; ft³
